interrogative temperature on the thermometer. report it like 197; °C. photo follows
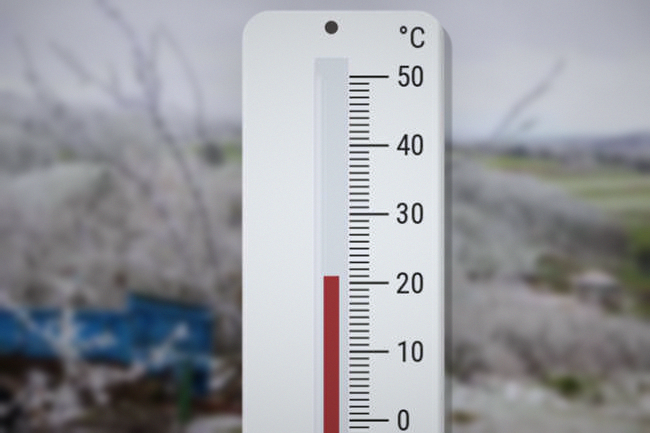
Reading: 21; °C
